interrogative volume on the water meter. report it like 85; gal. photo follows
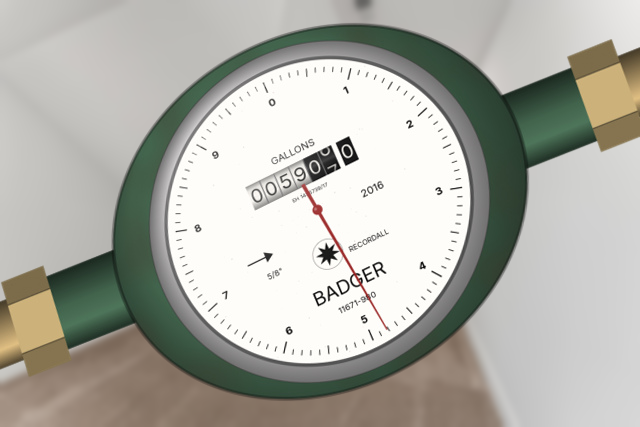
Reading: 59064.8; gal
